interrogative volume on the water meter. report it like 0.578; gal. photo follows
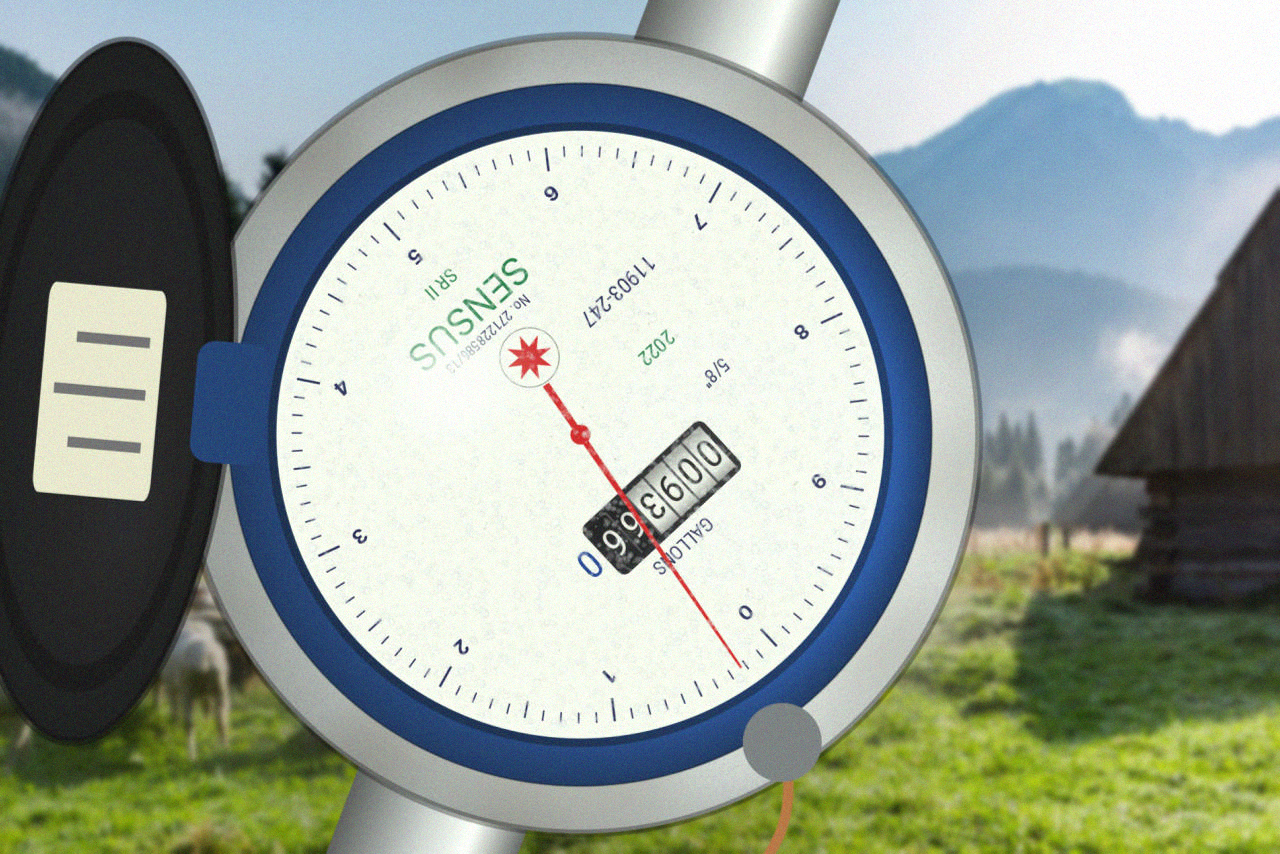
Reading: 93660.2; gal
